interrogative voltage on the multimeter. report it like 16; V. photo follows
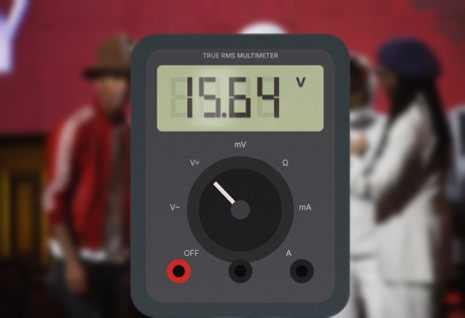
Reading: 15.64; V
